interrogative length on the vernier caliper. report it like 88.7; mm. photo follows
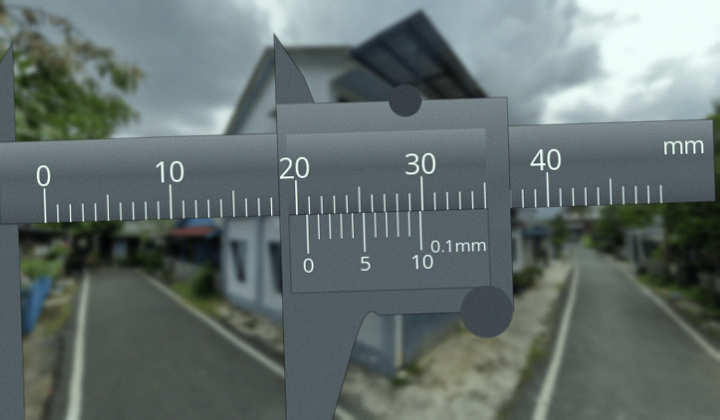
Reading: 20.8; mm
